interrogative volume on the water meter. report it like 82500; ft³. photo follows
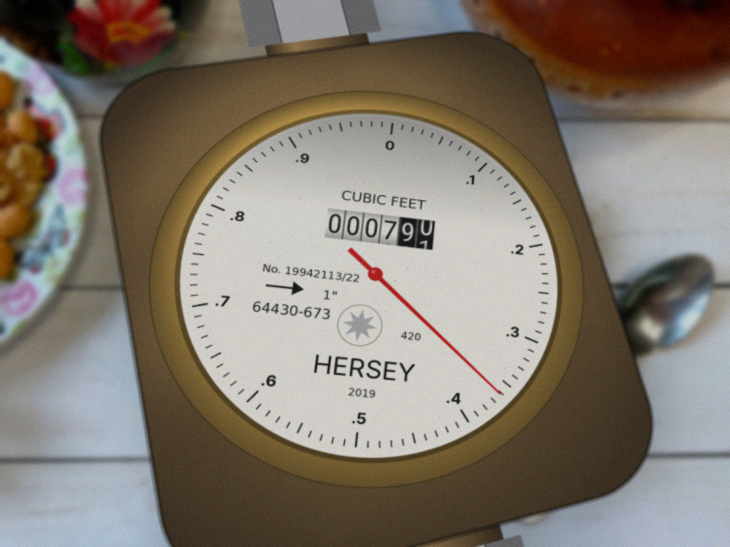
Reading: 790.36; ft³
